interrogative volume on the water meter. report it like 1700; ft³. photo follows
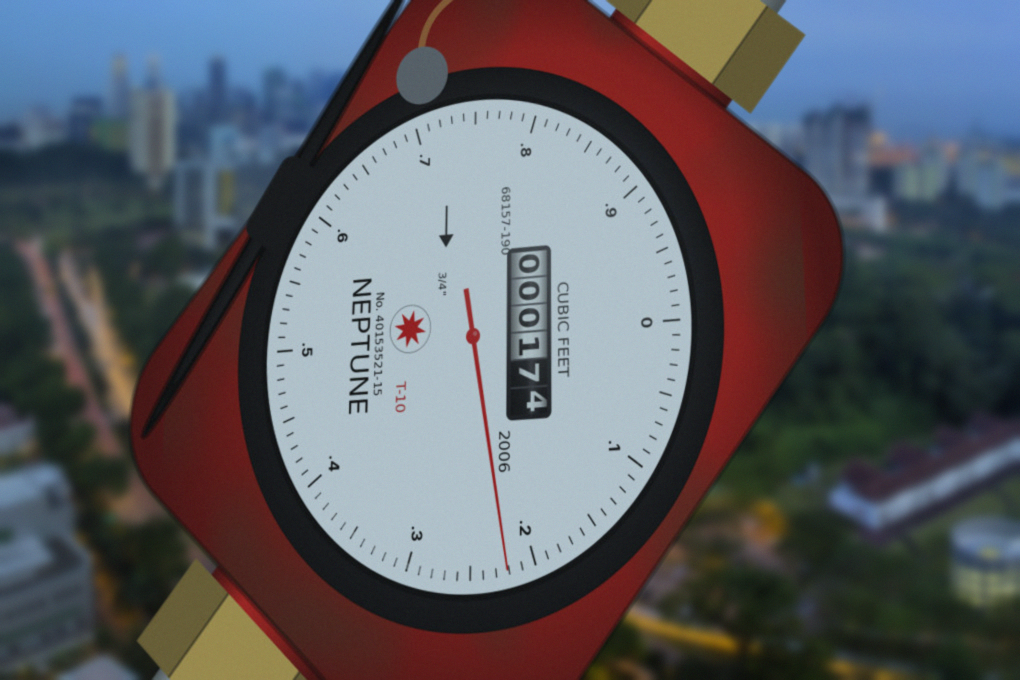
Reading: 174.22; ft³
